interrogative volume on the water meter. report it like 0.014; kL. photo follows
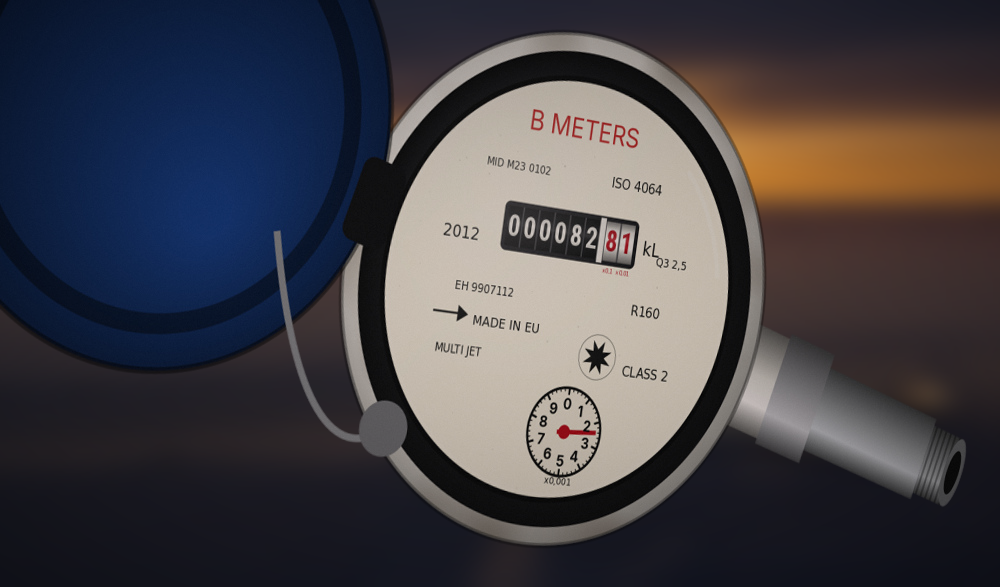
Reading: 82.812; kL
